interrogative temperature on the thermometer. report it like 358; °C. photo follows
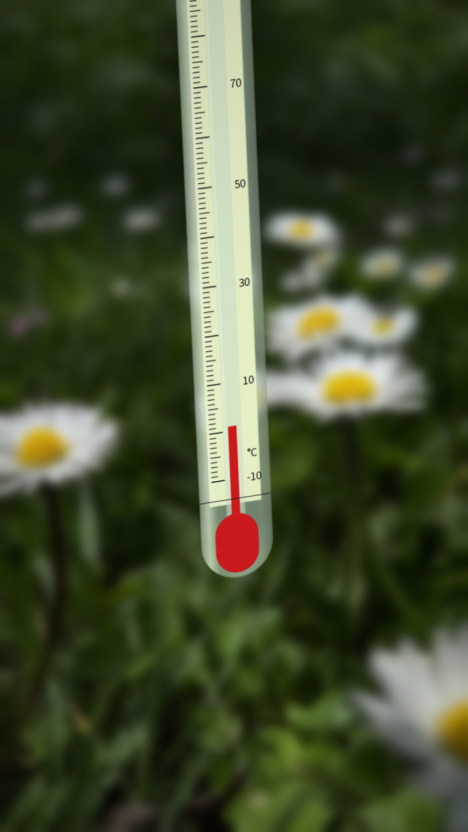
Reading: 1; °C
